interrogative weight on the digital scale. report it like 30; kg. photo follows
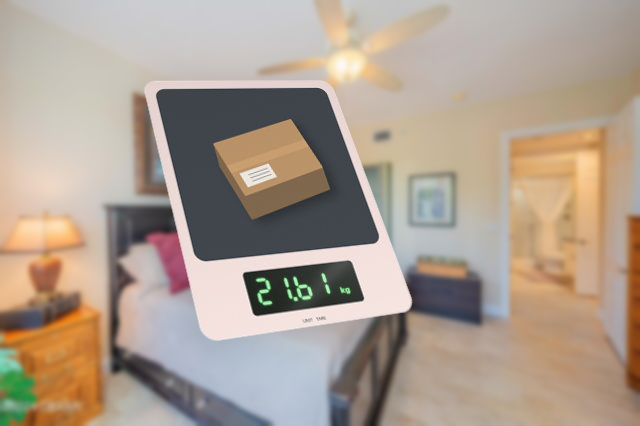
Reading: 21.61; kg
